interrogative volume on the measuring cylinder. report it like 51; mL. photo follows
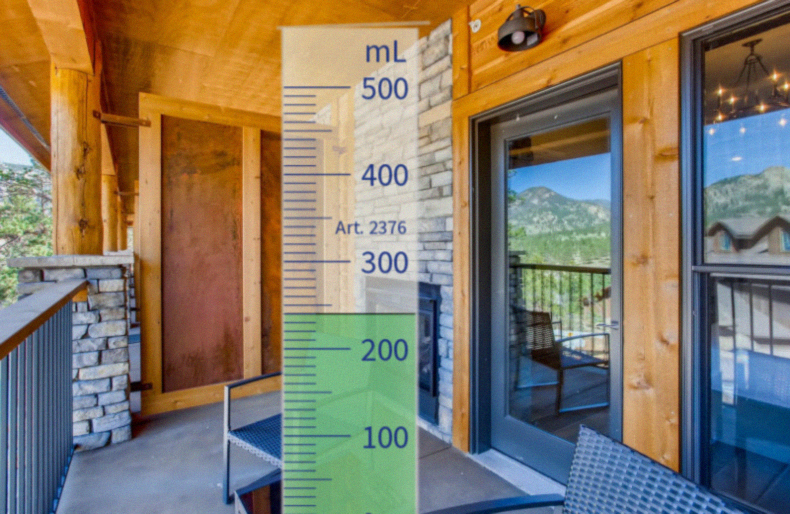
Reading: 240; mL
